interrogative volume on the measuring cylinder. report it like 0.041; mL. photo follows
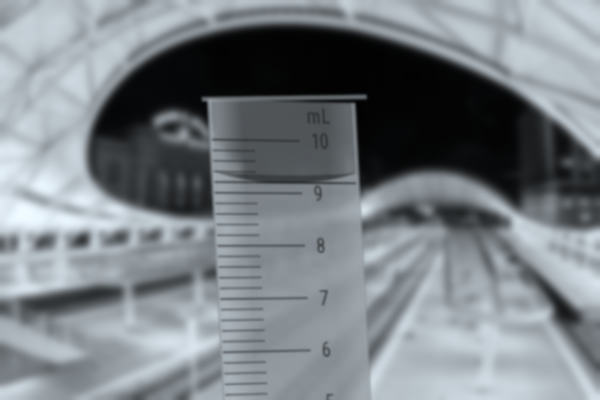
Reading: 9.2; mL
